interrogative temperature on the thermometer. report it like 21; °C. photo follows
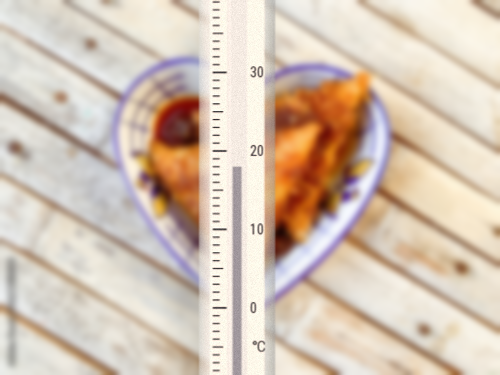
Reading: 18; °C
